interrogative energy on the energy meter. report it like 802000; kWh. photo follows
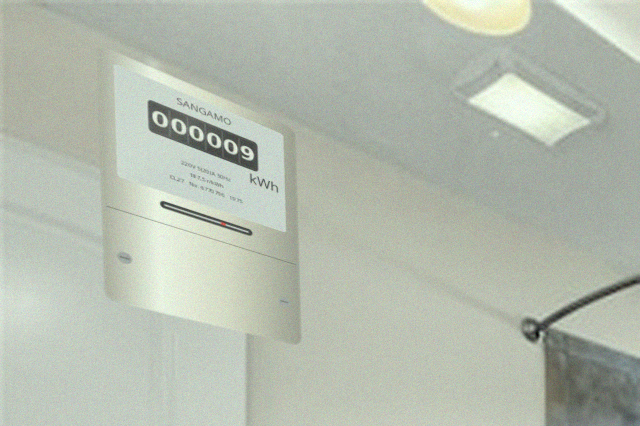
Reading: 9; kWh
